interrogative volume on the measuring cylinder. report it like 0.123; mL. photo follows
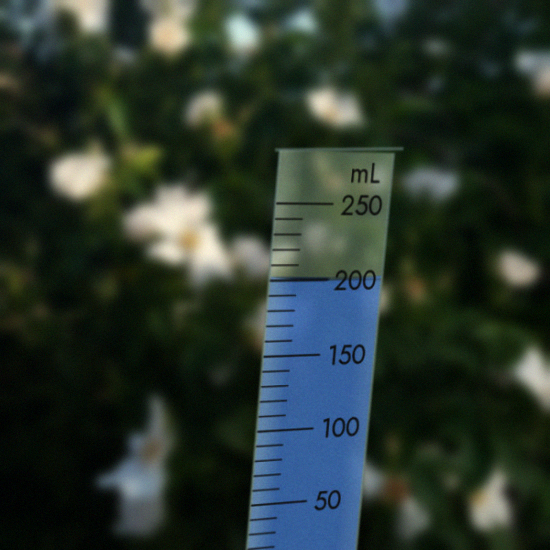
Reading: 200; mL
